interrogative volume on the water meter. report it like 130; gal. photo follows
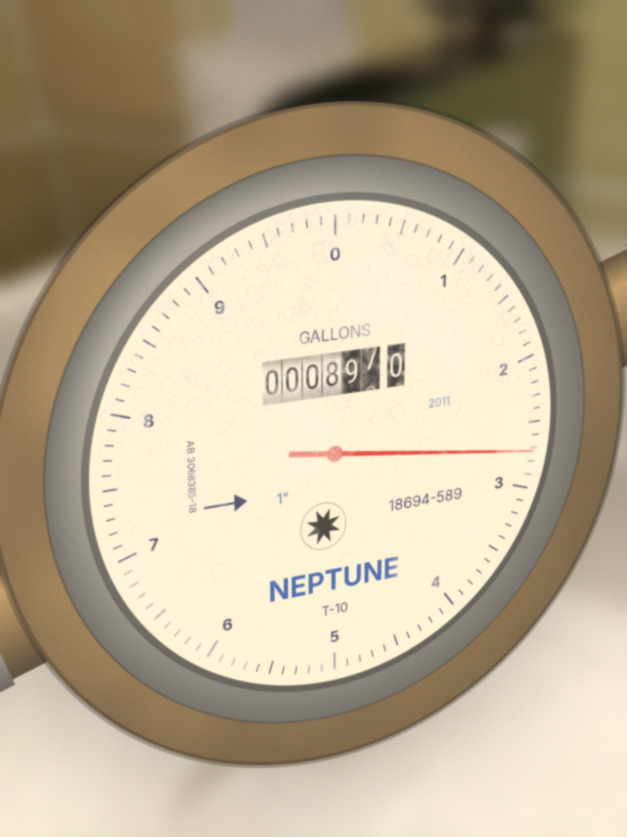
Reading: 8972.7; gal
